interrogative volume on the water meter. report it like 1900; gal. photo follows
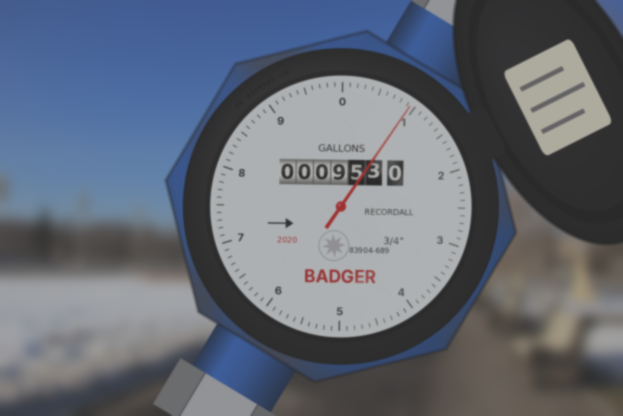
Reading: 9530.9; gal
